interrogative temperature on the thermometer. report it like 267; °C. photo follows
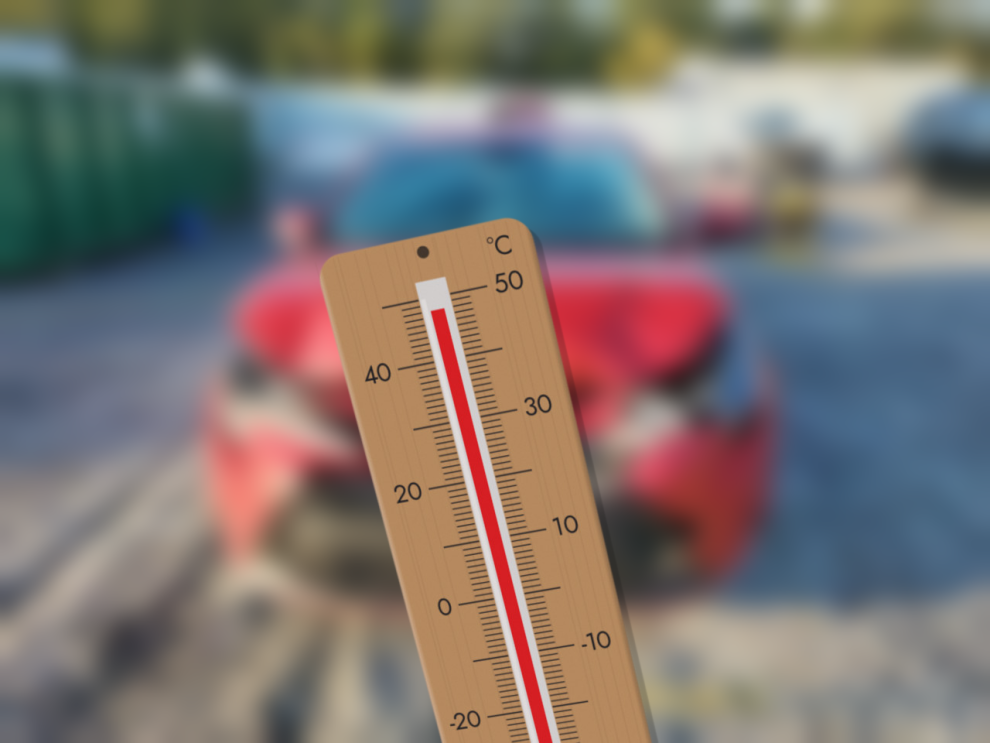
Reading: 48; °C
